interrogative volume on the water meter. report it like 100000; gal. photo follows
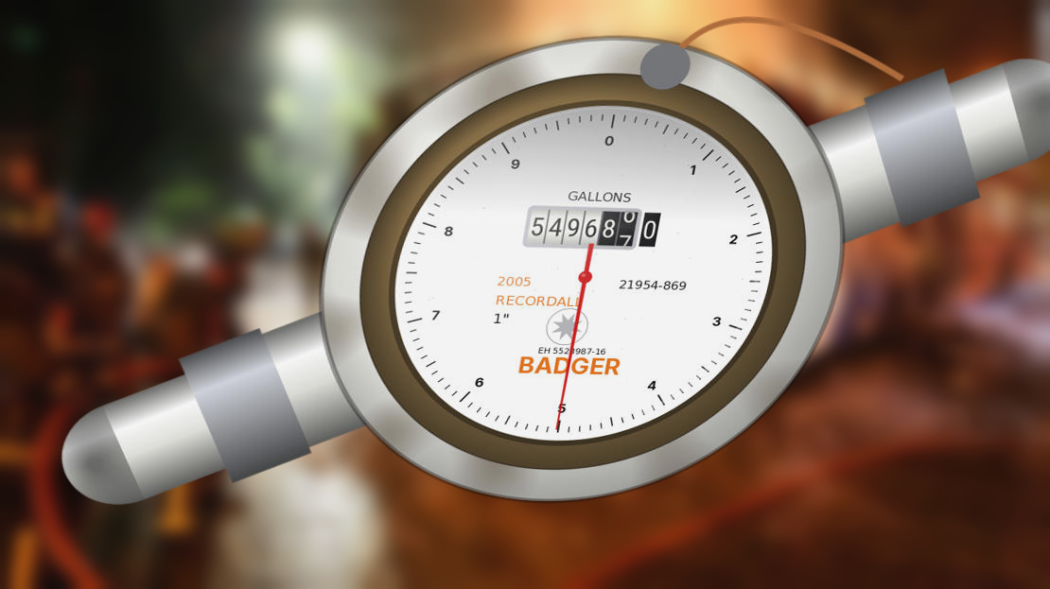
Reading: 5496865.0; gal
